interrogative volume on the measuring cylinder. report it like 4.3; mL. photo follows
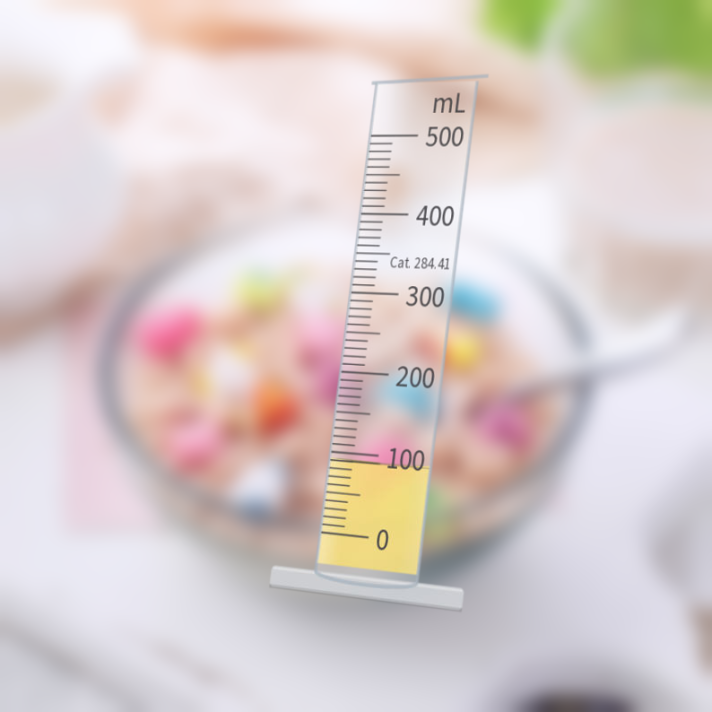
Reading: 90; mL
